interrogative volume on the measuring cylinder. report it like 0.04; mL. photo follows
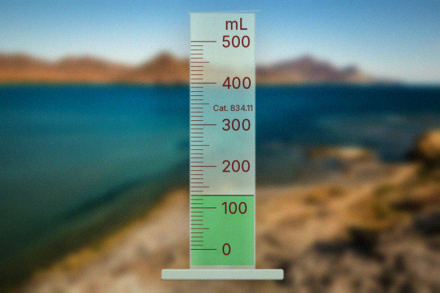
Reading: 130; mL
